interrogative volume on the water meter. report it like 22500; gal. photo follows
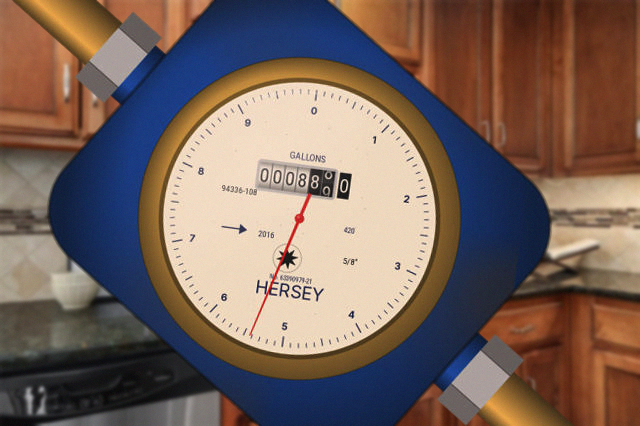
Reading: 8885.4; gal
